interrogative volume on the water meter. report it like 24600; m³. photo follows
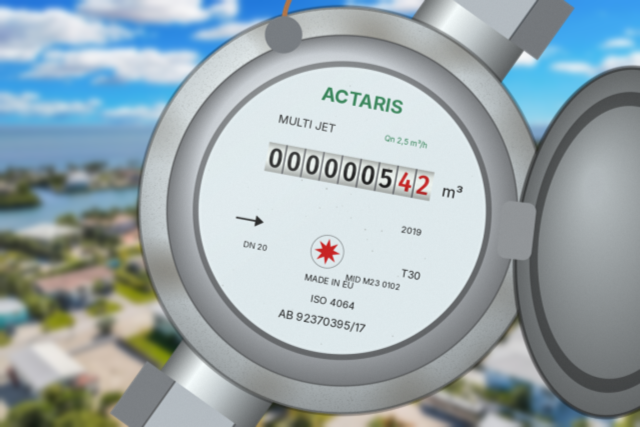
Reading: 5.42; m³
